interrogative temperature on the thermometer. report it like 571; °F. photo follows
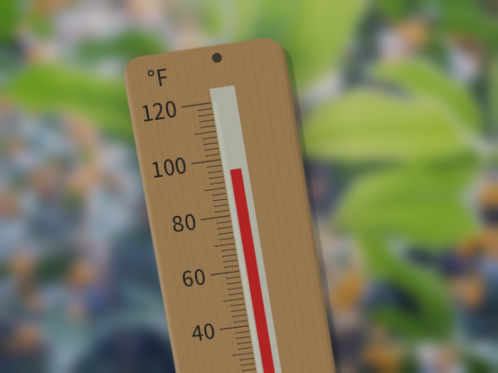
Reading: 96; °F
